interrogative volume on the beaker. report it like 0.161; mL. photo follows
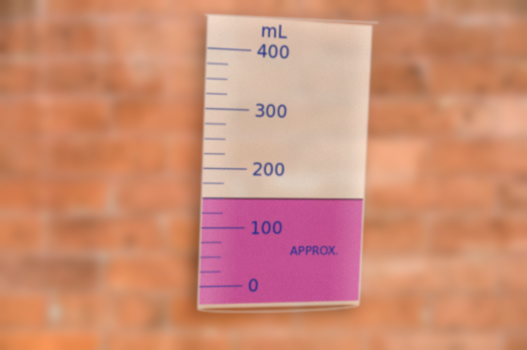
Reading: 150; mL
